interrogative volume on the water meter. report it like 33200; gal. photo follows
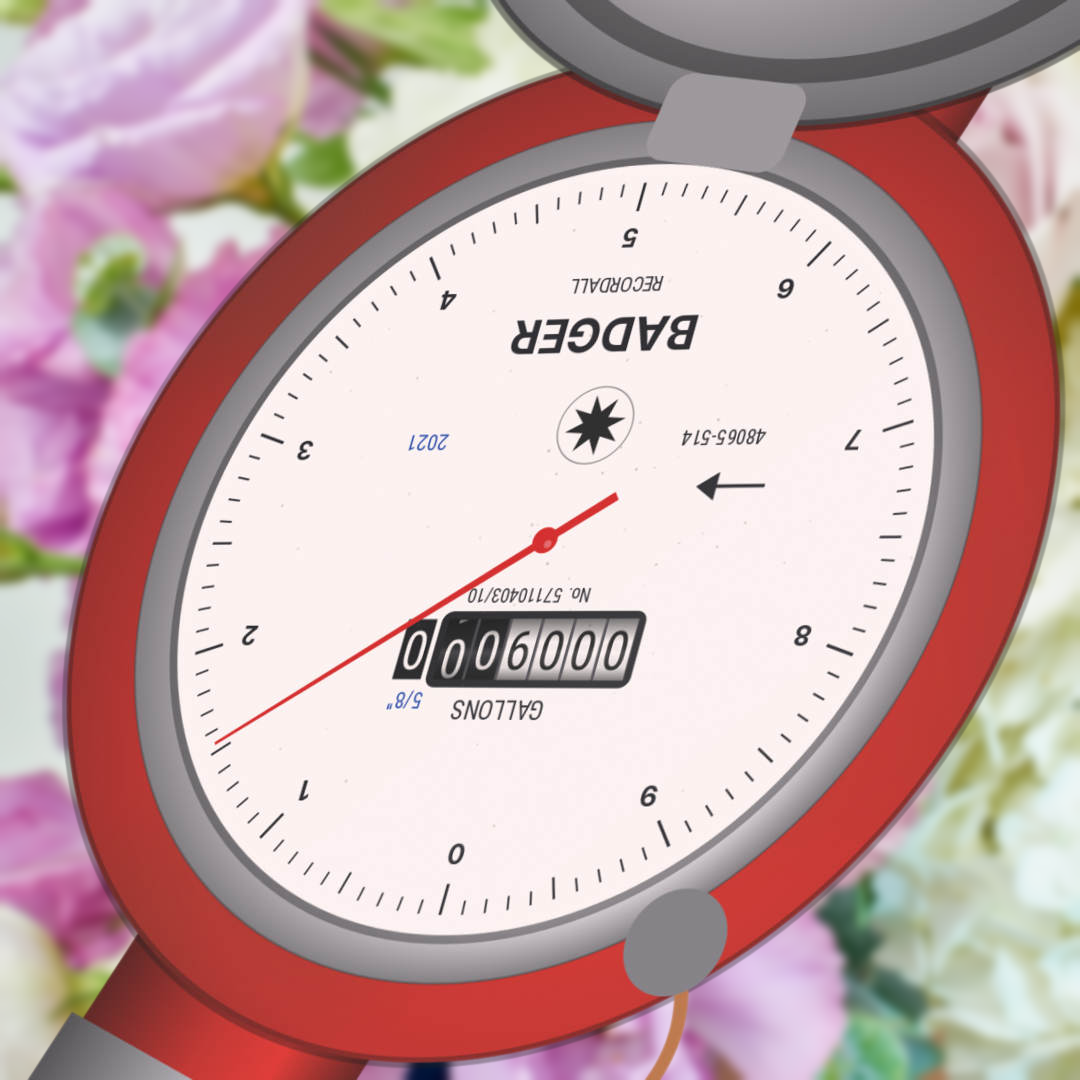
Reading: 9001.5; gal
